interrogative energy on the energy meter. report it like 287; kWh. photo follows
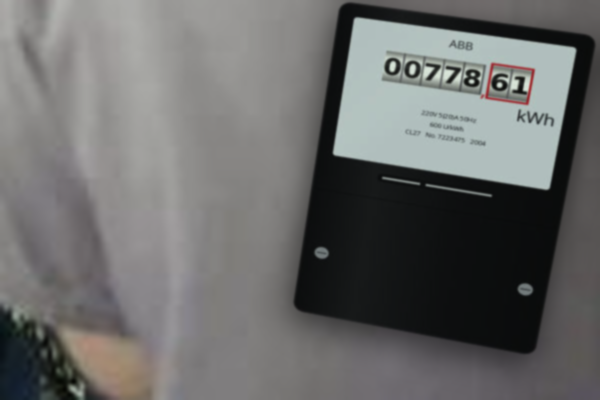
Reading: 778.61; kWh
